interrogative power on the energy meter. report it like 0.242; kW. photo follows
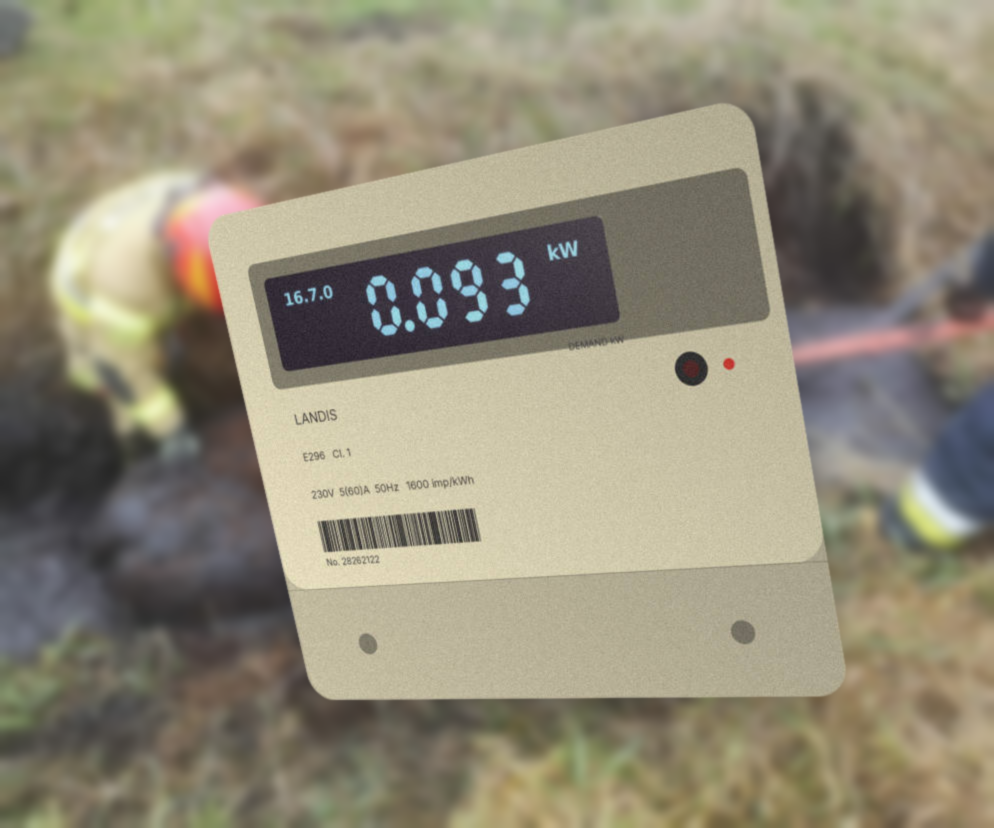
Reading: 0.093; kW
